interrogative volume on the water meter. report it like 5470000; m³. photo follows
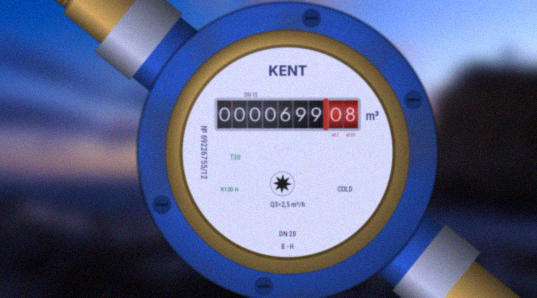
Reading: 699.08; m³
